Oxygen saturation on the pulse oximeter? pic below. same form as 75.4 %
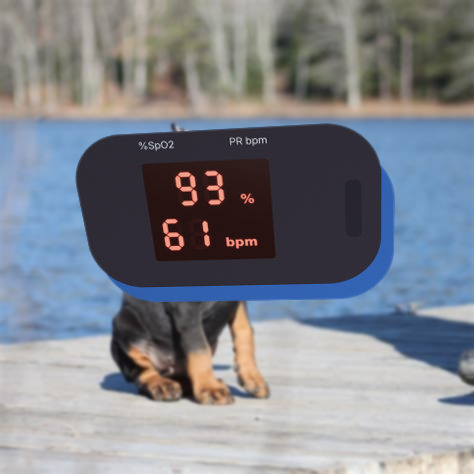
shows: 93 %
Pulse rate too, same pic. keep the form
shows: 61 bpm
